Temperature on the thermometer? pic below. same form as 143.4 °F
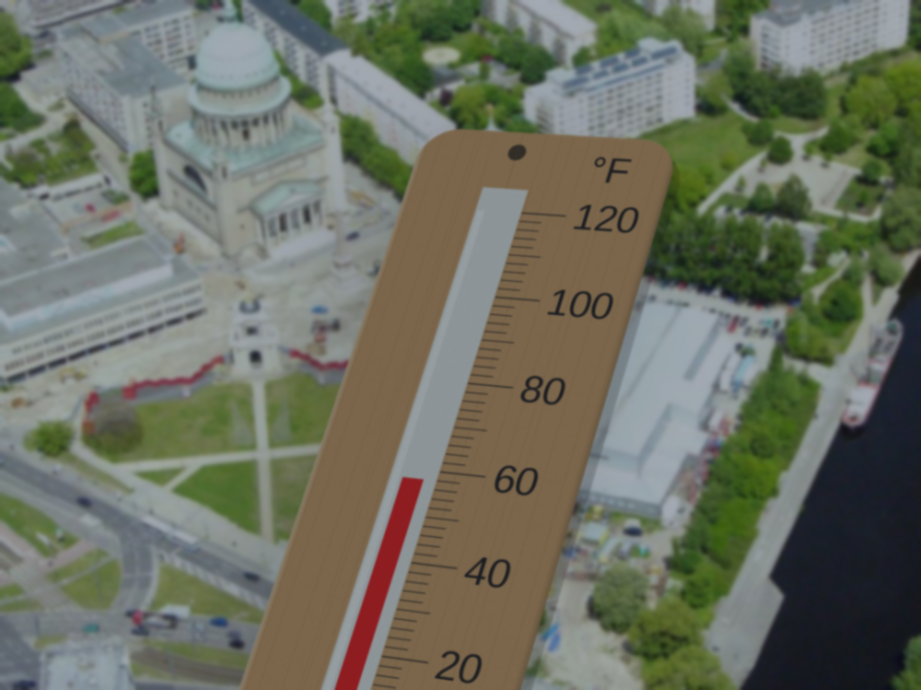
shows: 58 °F
